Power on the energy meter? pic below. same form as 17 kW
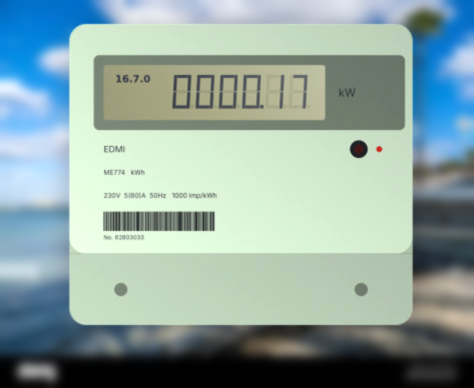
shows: 0.17 kW
